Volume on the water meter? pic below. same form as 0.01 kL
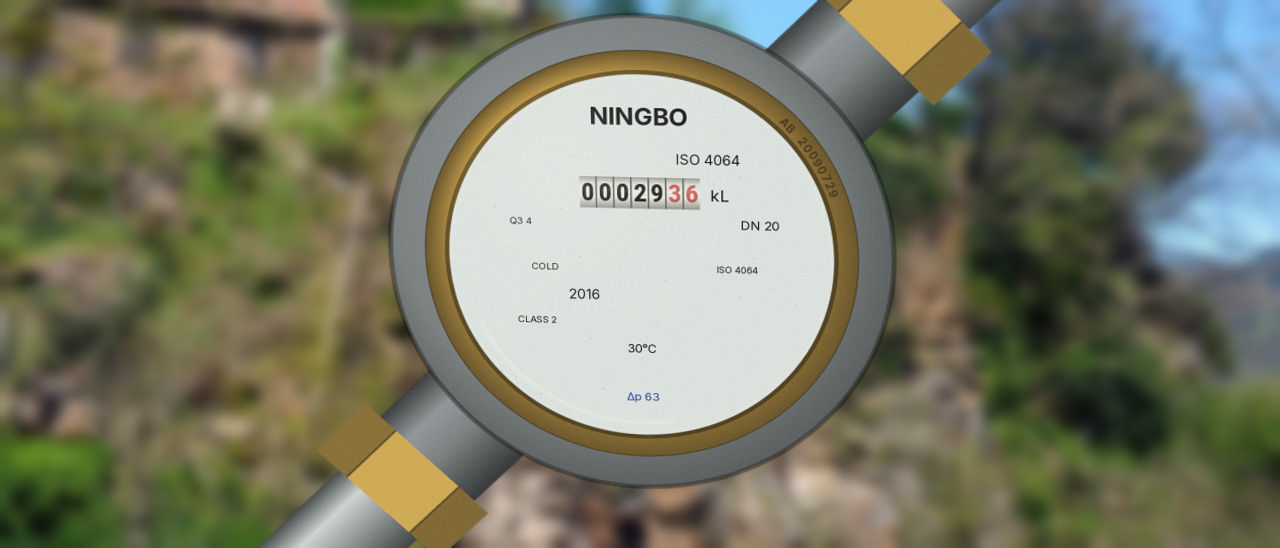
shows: 29.36 kL
